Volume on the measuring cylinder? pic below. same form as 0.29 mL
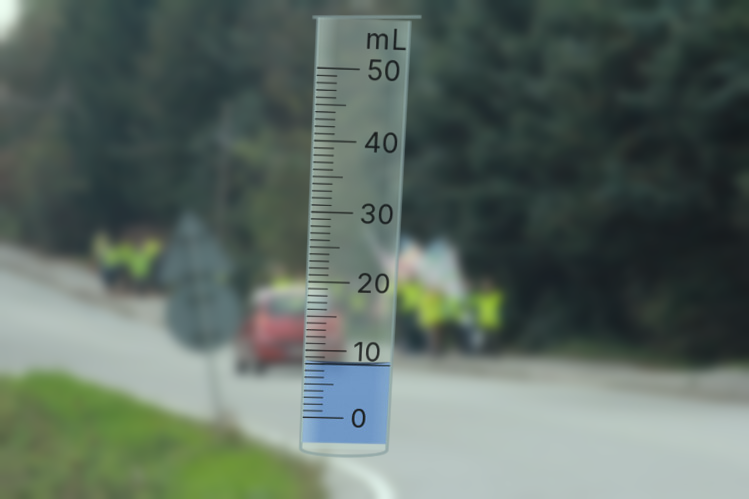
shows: 8 mL
